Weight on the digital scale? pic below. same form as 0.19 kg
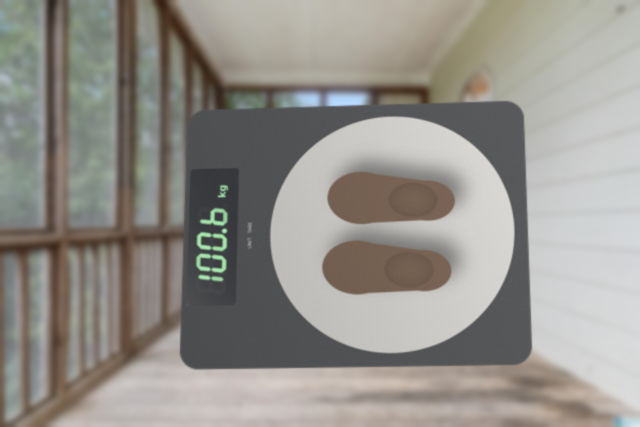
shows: 100.6 kg
